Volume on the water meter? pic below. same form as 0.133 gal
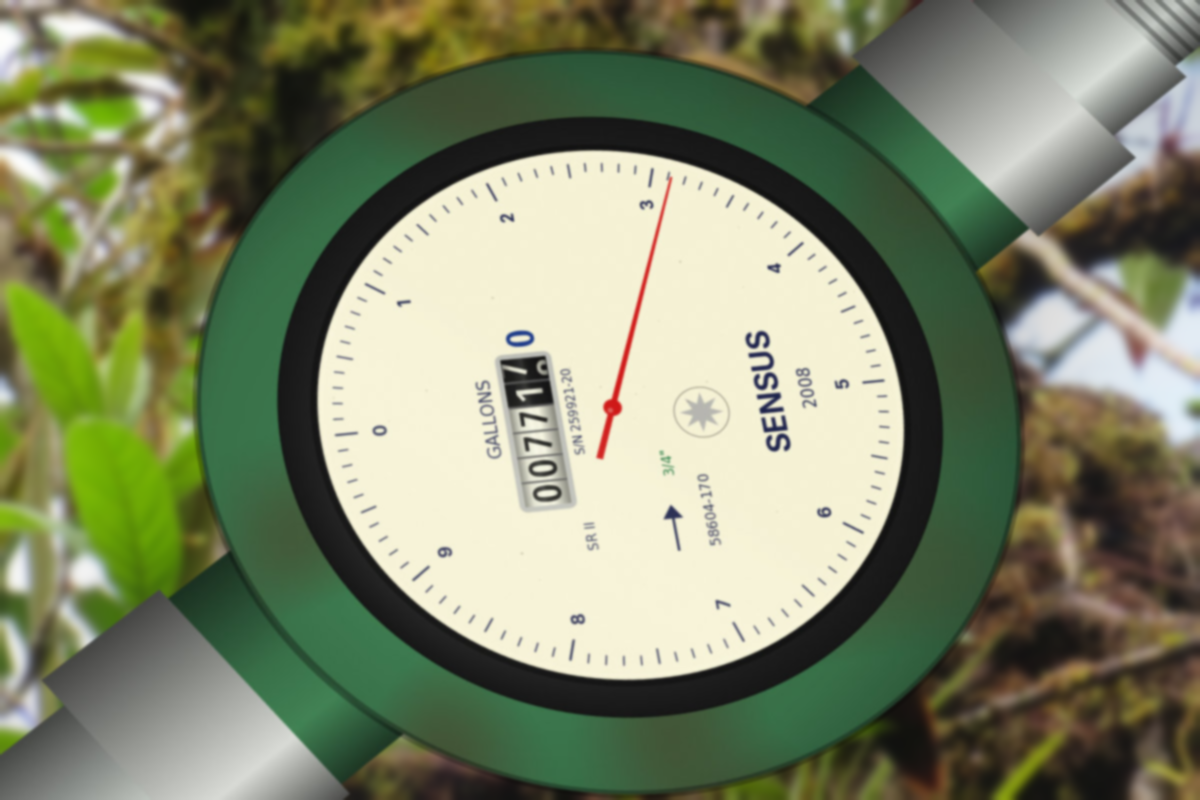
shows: 77173.1 gal
